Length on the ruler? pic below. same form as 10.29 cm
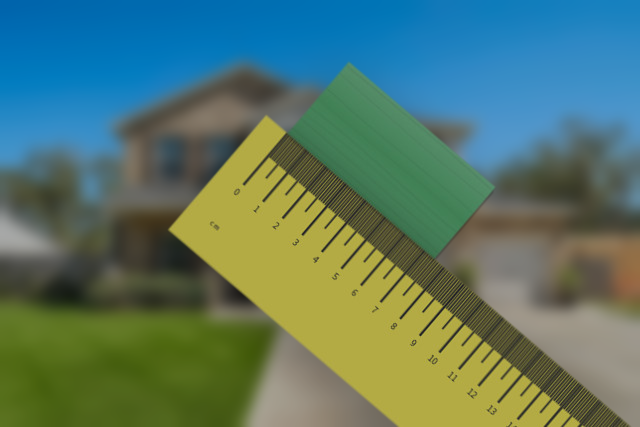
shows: 7.5 cm
